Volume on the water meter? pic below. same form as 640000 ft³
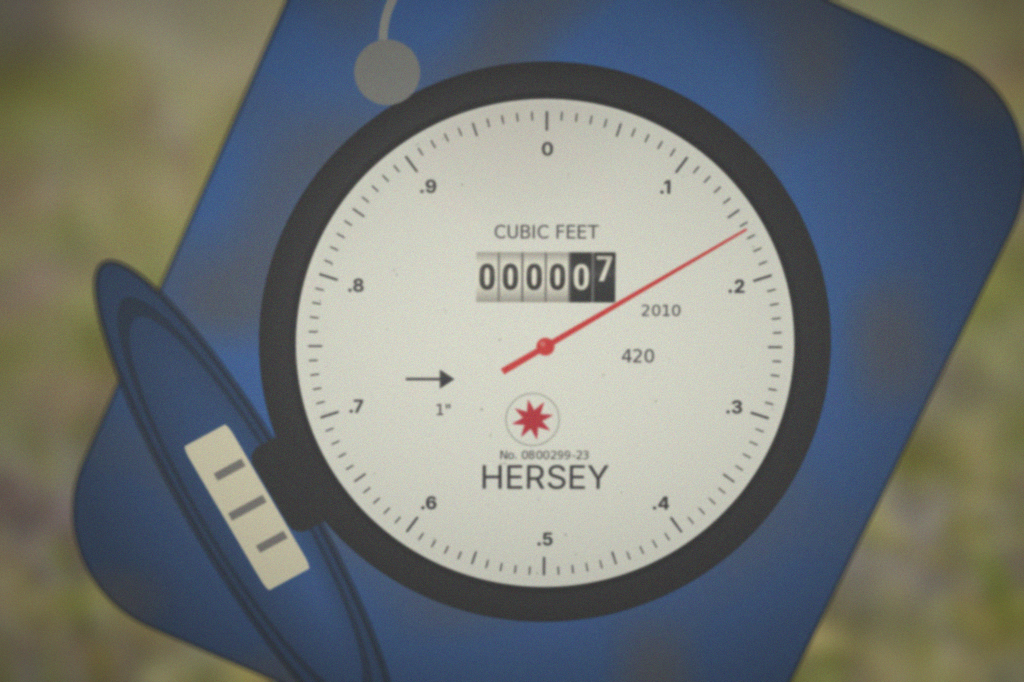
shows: 7.16 ft³
